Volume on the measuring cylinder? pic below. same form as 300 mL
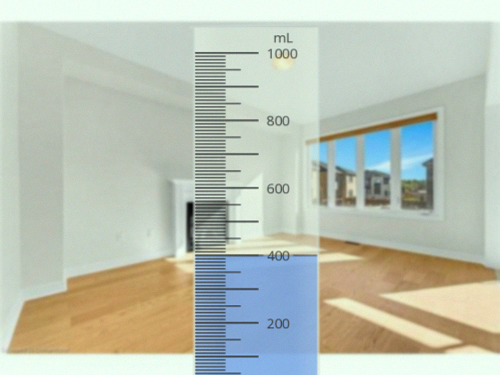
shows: 400 mL
